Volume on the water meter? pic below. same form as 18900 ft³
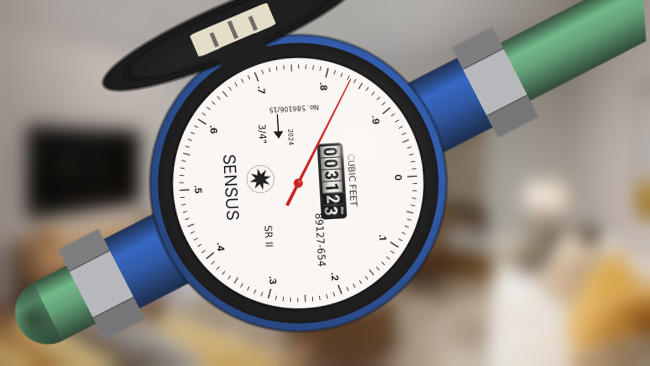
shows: 3122.83 ft³
